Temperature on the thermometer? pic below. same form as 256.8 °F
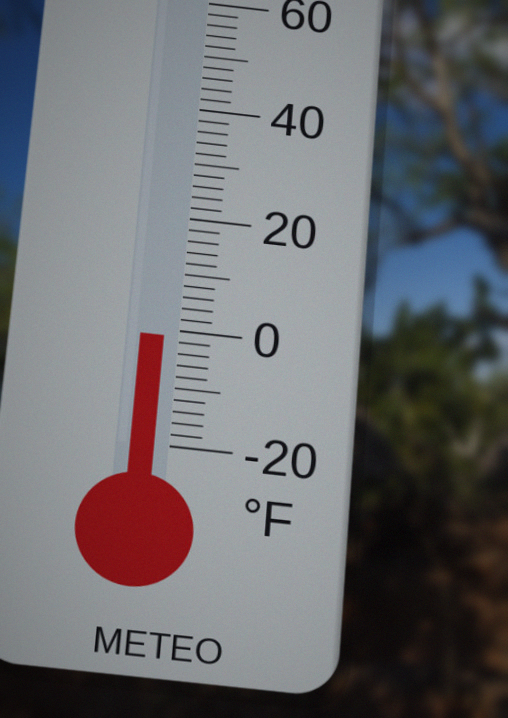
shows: -1 °F
